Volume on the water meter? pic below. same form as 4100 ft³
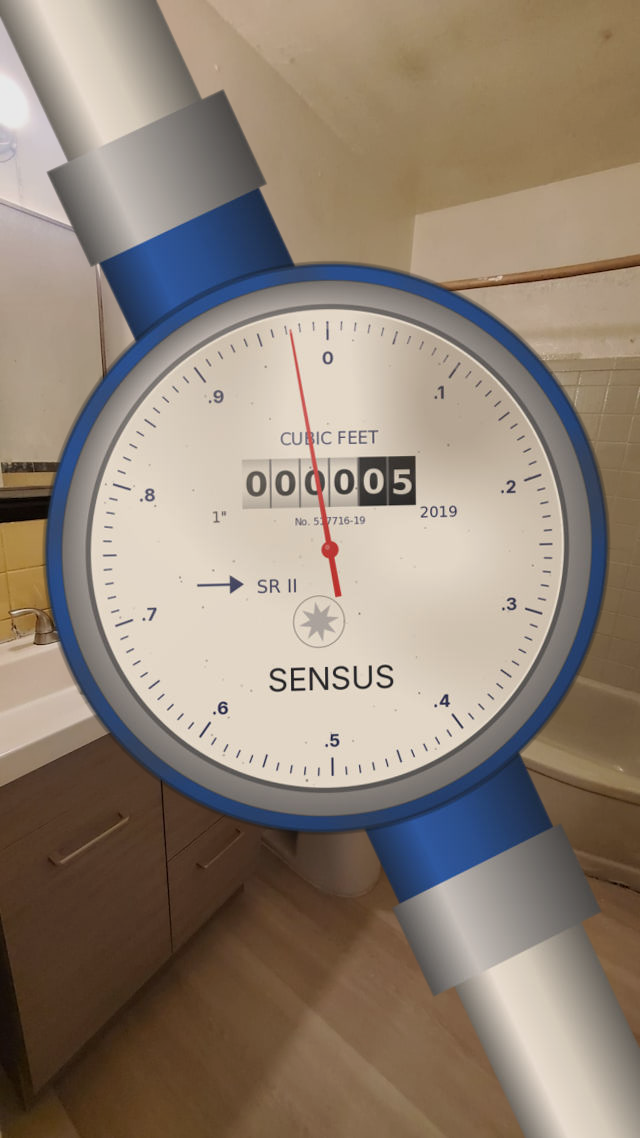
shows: 4.97 ft³
